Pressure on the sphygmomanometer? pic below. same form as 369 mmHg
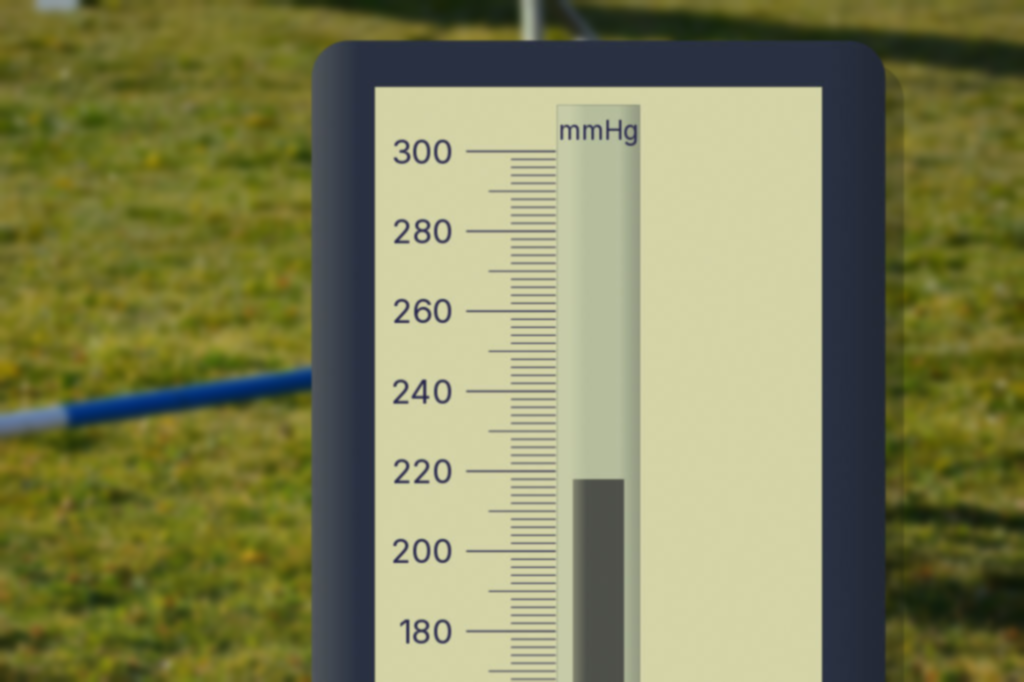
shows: 218 mmHg
